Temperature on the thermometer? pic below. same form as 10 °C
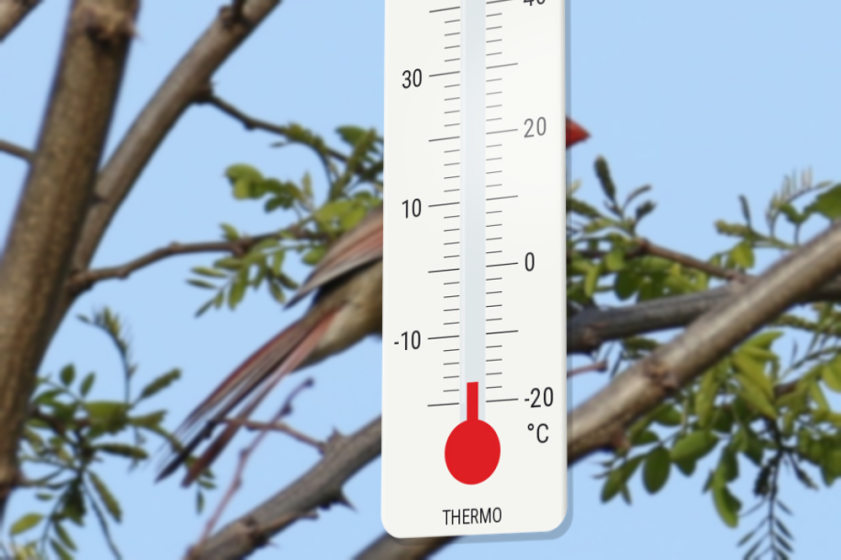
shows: -17 °C
